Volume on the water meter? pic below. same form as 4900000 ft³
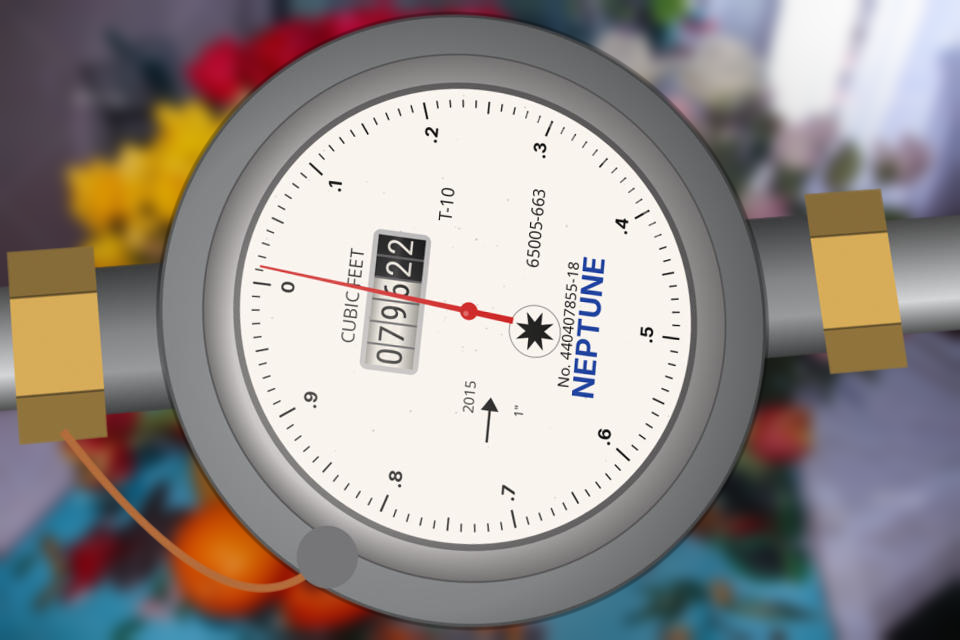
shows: 79622.01 ft³
